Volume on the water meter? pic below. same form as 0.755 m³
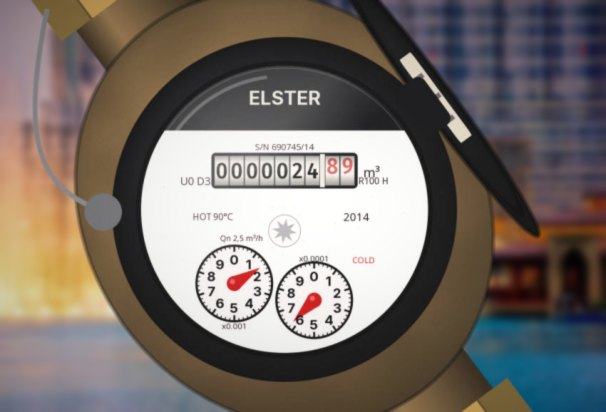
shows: 24.8916 m³
